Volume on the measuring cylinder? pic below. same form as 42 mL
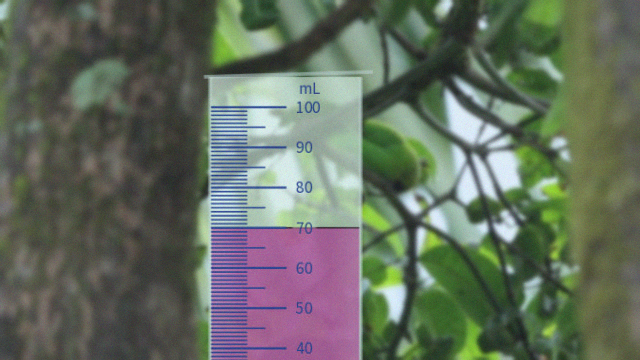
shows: 70 mL
